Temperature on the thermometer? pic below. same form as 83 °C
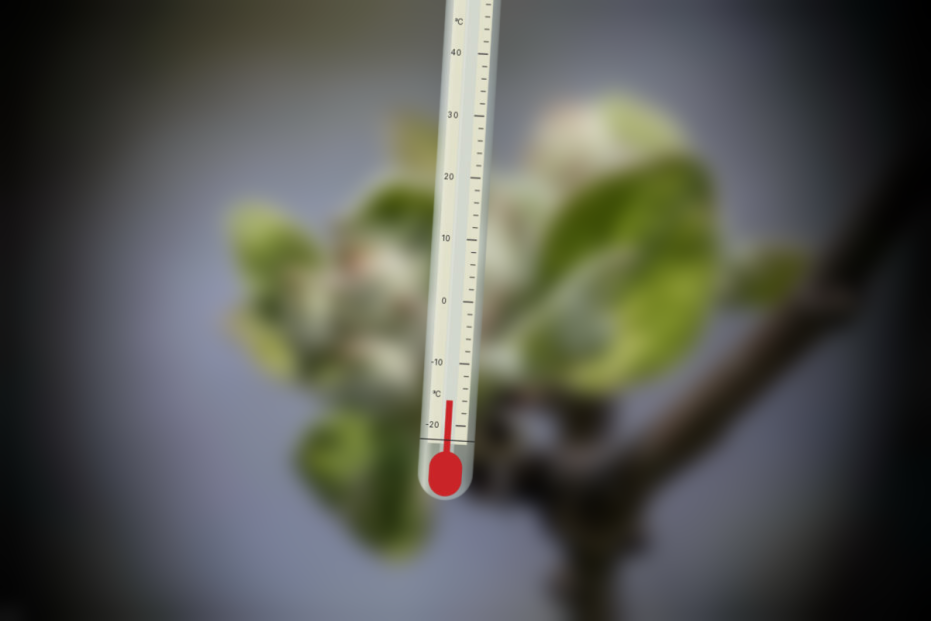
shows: -16 °C
